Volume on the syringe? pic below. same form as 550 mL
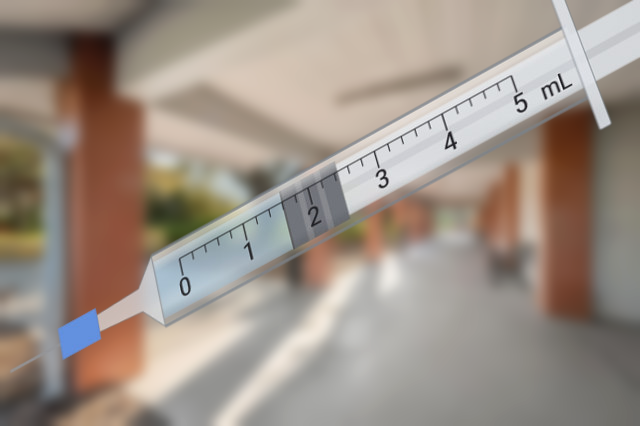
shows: 1.6 mL
